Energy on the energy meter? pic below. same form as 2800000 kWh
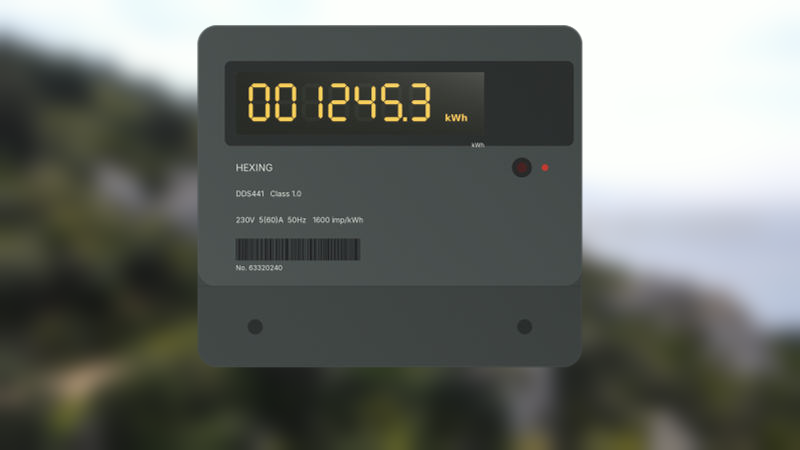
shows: 1245.3 kWh
